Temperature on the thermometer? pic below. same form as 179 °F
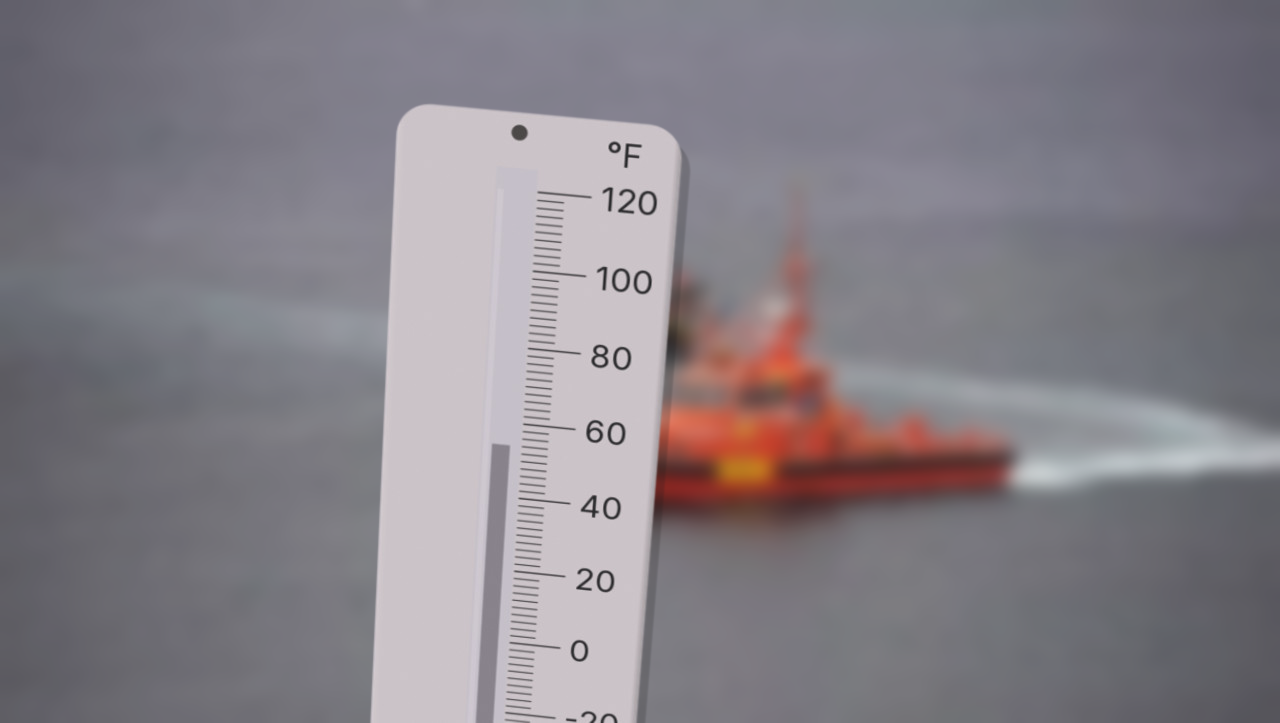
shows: 54 °F
